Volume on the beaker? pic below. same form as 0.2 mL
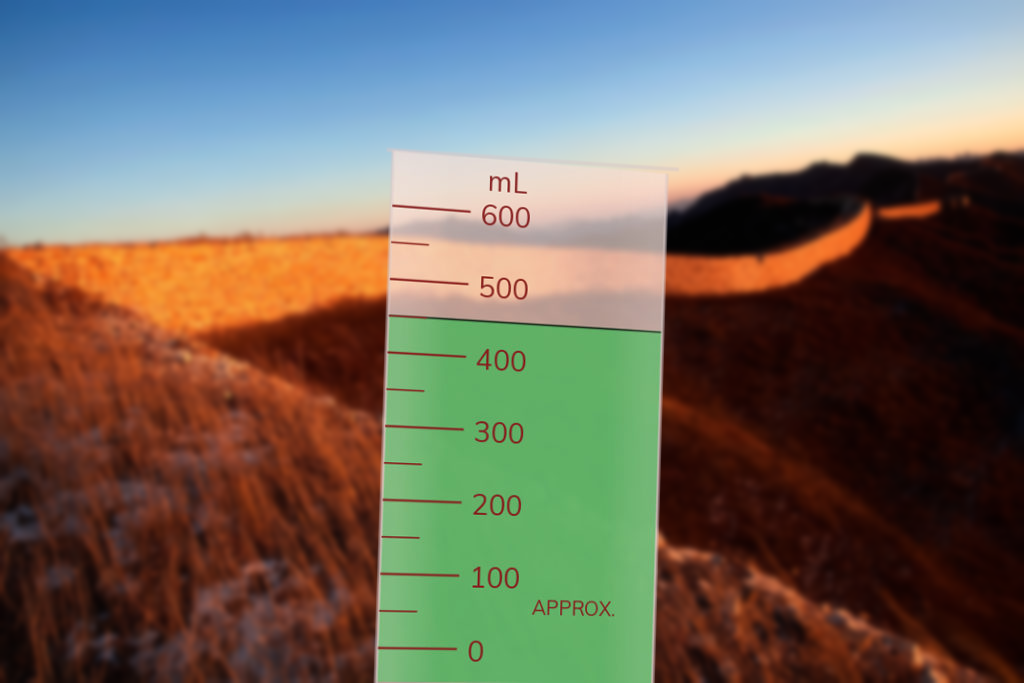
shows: 450 mL
